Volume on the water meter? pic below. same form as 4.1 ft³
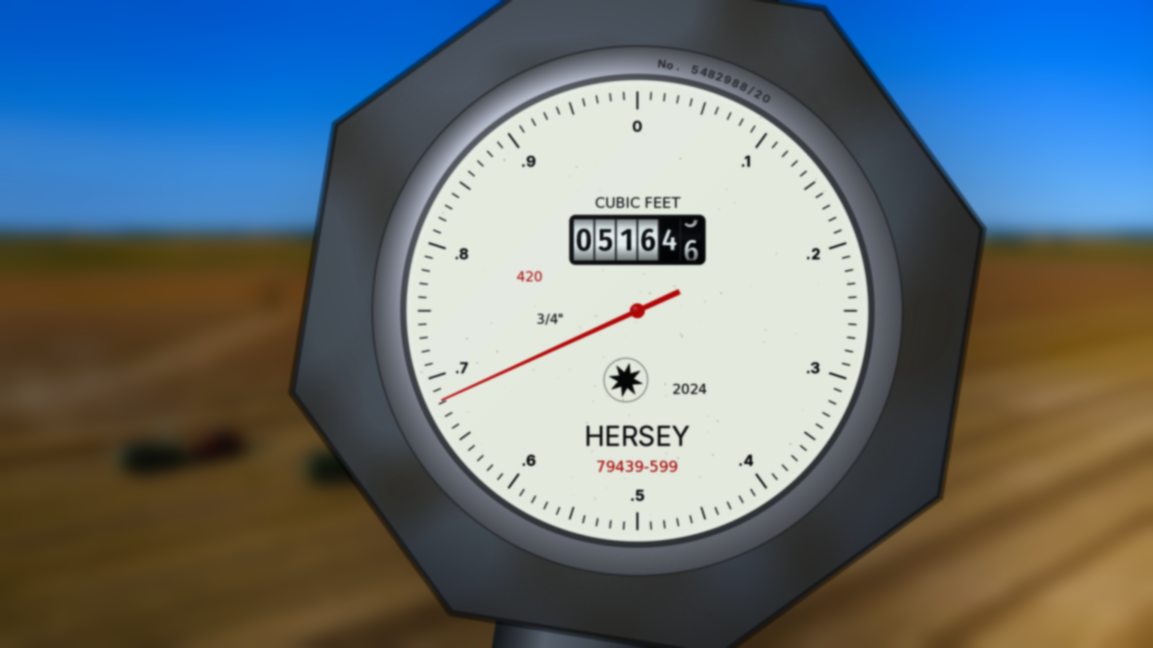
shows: 51645.68 ft³
